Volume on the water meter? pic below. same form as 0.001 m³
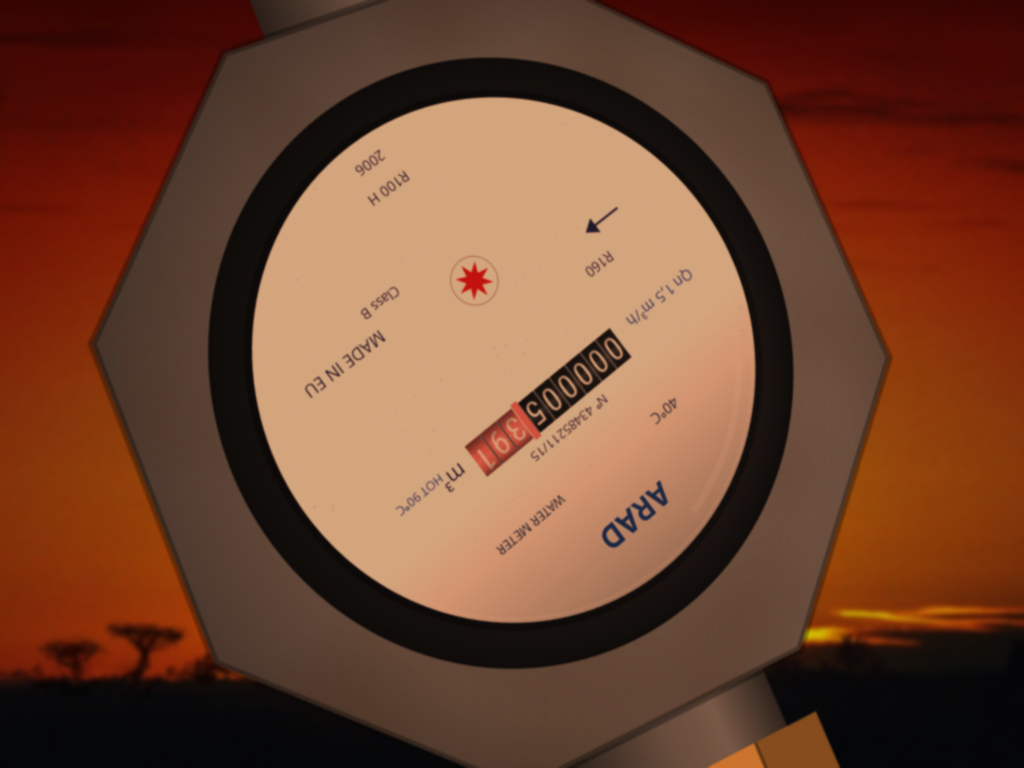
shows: 5.391 m³
